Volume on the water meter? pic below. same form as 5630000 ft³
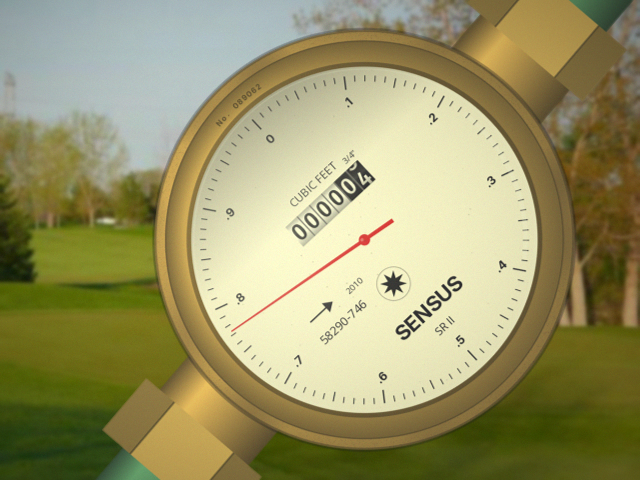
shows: 3.77 ft³
